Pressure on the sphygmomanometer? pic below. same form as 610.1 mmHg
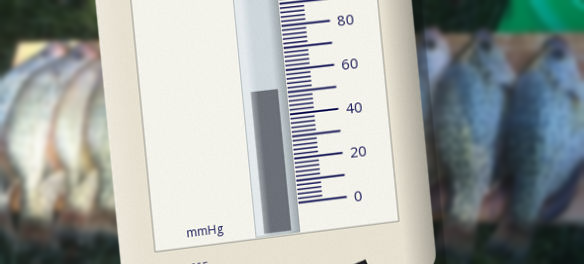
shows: 52 mmHg
